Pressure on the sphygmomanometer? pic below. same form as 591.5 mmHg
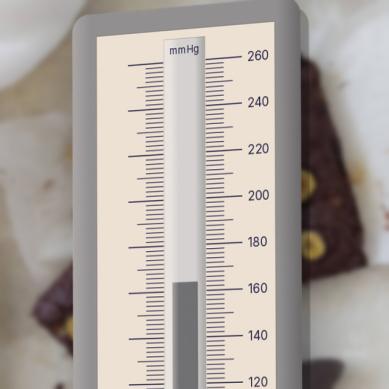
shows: 164 mmHg
